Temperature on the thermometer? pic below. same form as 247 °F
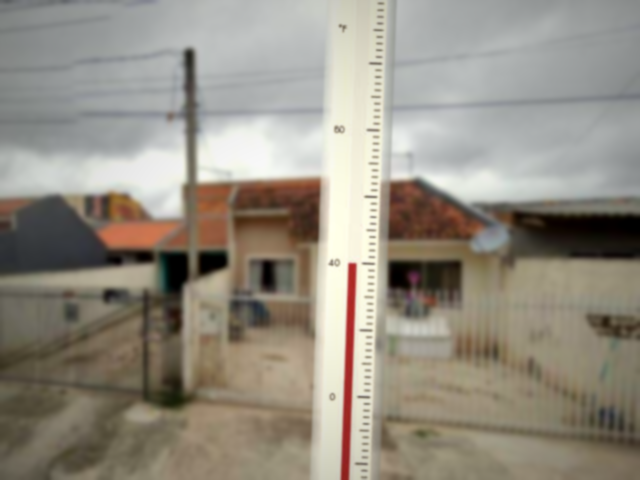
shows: 40 °F
